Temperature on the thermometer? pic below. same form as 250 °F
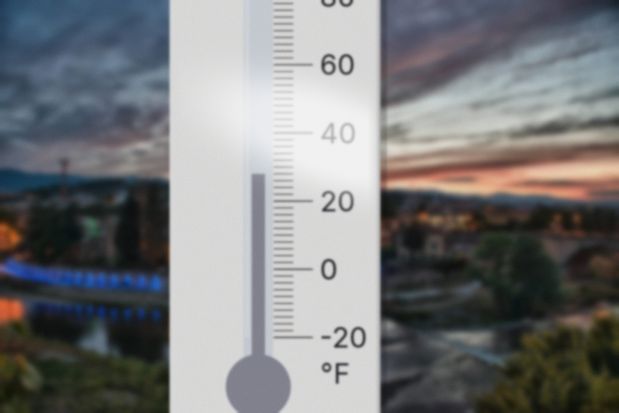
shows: 28 °F
